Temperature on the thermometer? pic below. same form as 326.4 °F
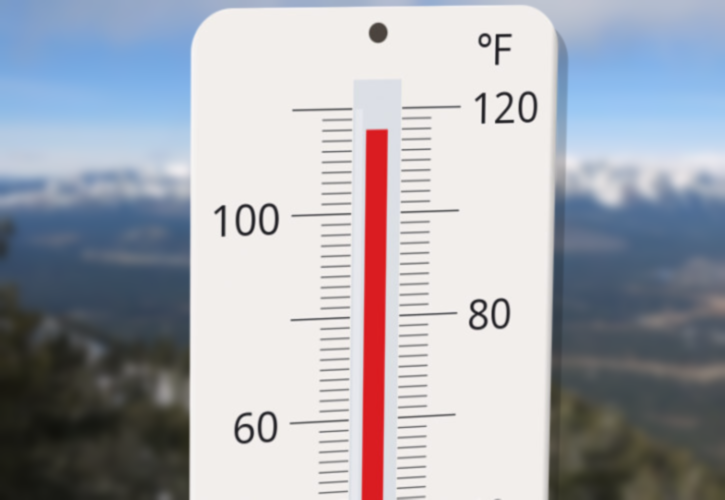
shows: 116 °F
